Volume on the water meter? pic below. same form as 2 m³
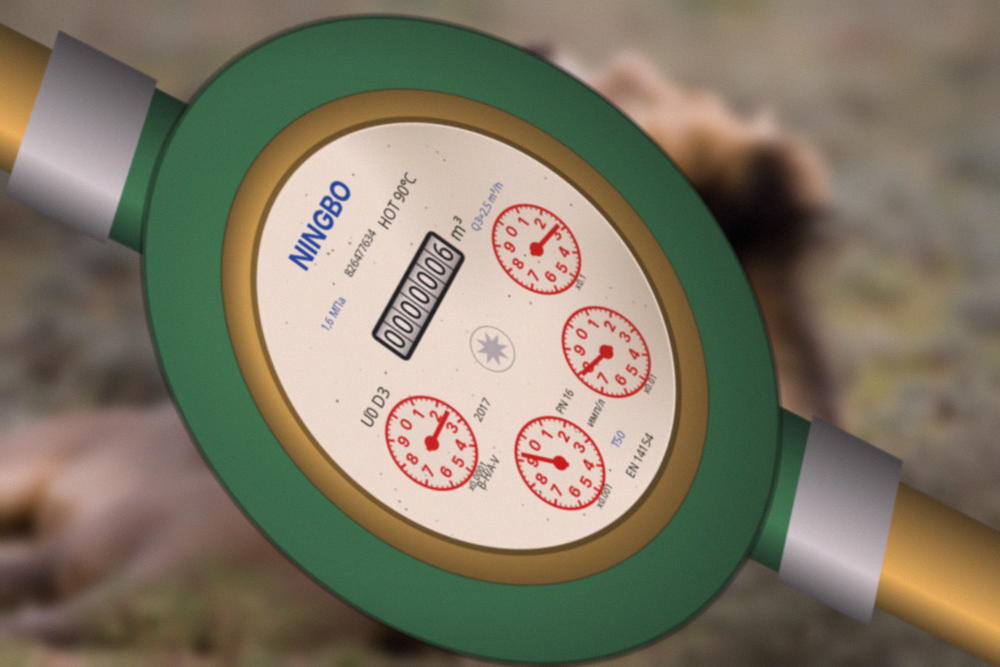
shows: 6.2792 m³
